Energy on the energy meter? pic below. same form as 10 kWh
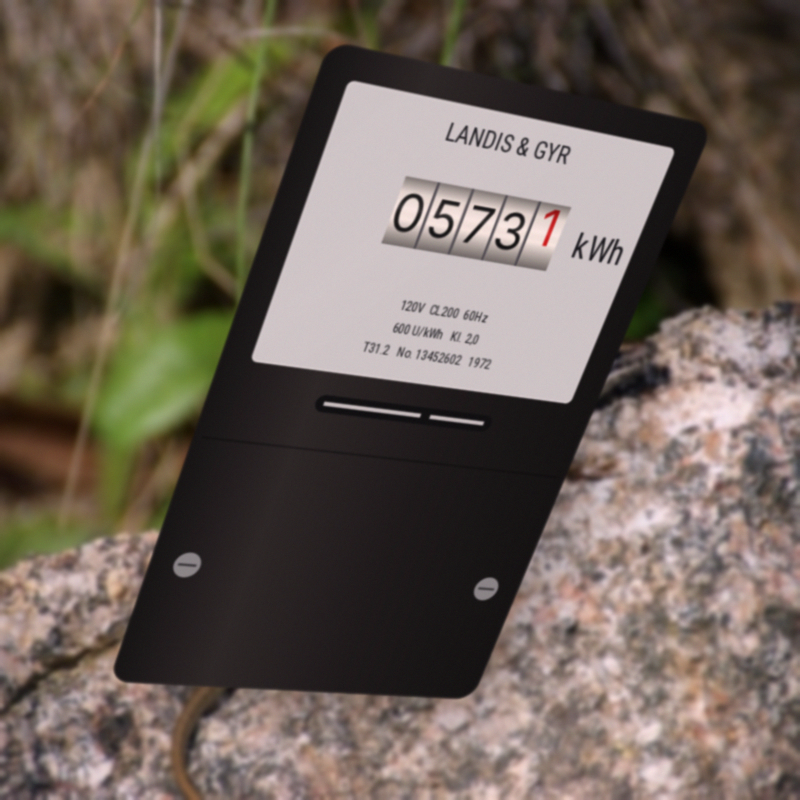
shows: 573.1 kWh
